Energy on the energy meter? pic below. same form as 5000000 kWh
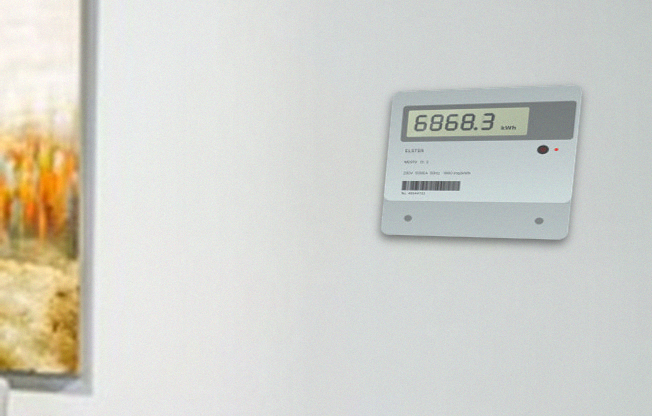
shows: 6868.3 kWh
